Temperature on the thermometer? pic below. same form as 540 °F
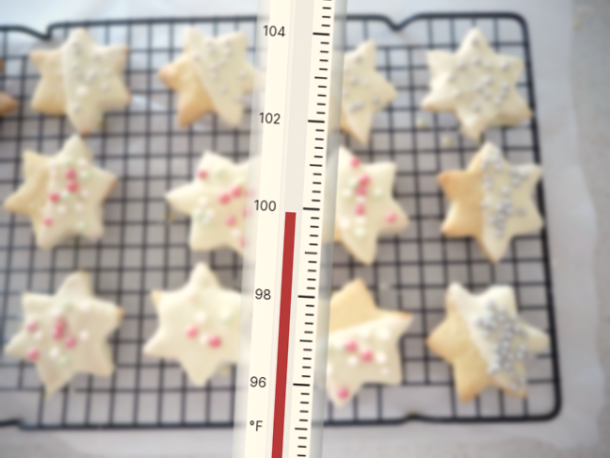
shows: 99.9 °F
